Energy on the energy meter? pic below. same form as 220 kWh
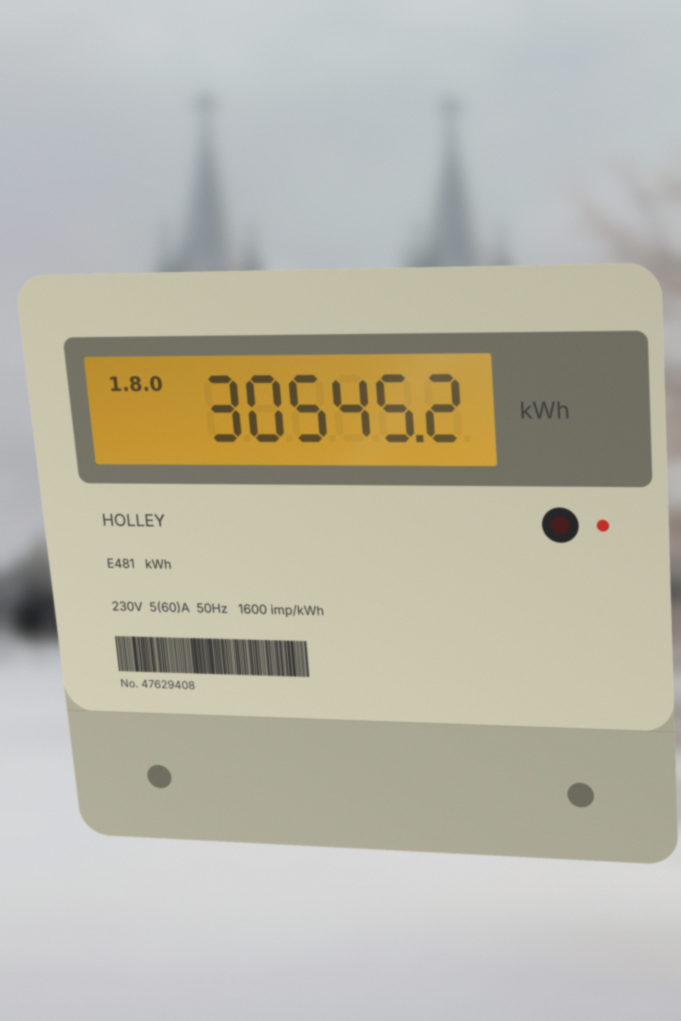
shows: 30545.2 kWh
